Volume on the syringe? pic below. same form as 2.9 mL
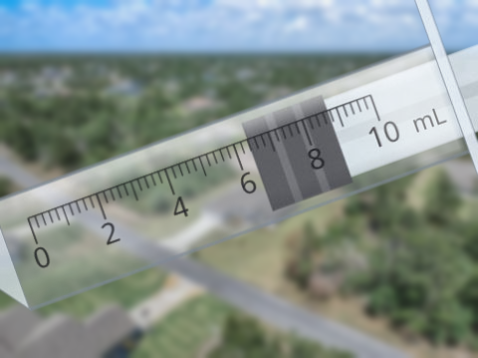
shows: 6.4 mL
